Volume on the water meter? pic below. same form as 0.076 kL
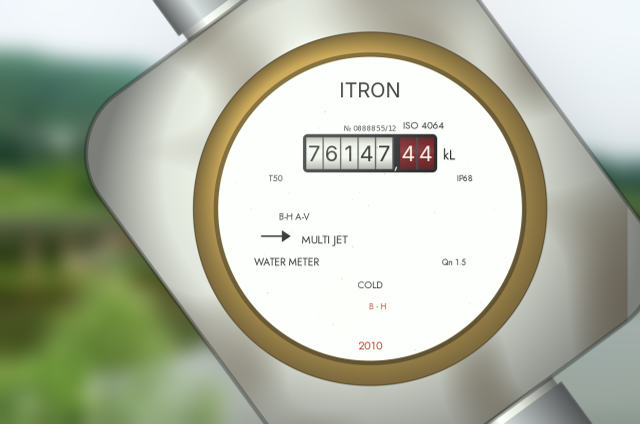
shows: 76147.44 kL
